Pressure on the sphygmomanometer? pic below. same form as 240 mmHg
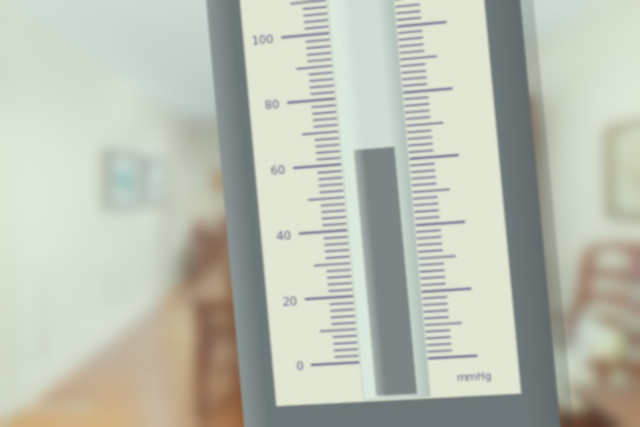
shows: 64 mmHg
